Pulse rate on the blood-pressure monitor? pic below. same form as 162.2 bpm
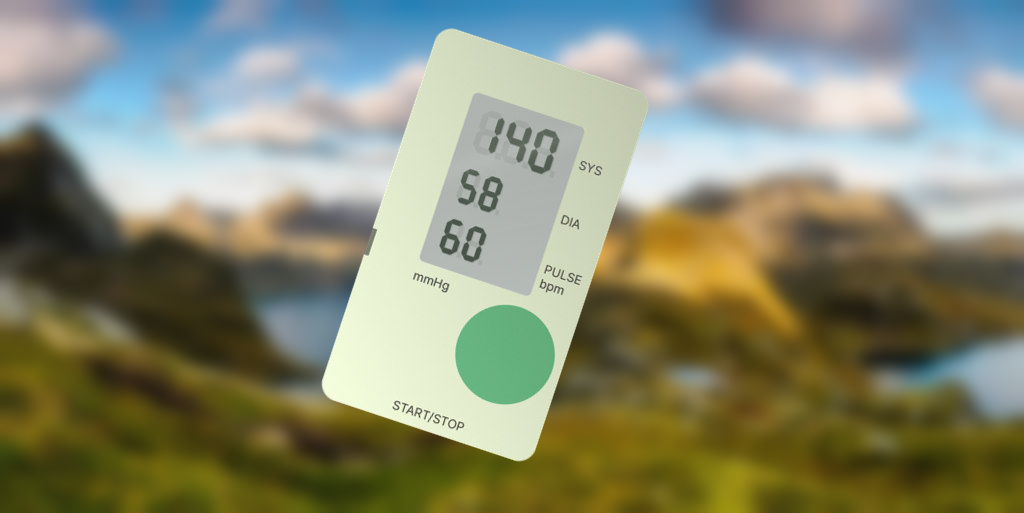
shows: 60 bpm
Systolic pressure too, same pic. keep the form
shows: 140 mmHg
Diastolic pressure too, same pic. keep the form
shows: 58 mmHg
